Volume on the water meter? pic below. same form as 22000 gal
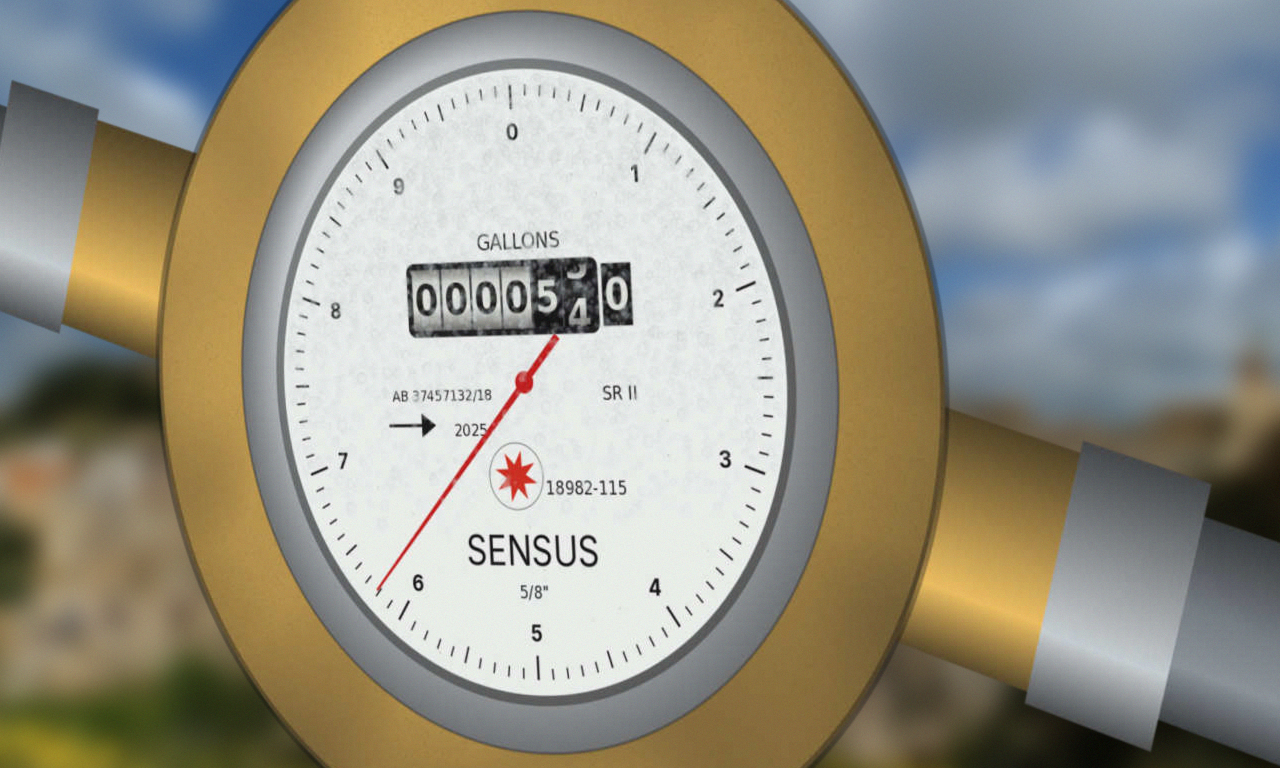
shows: 536.2 gal
